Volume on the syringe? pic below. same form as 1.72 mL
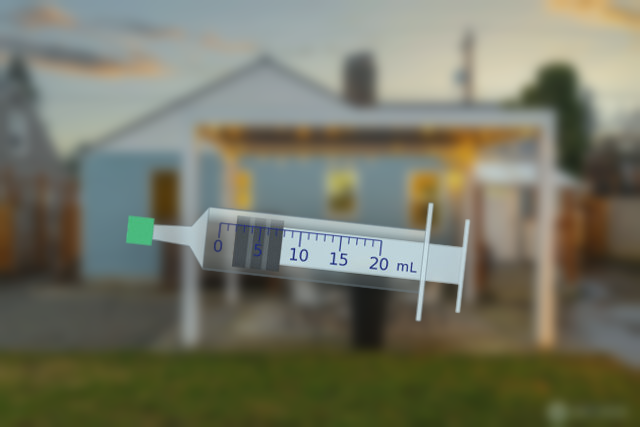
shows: 2 mL
